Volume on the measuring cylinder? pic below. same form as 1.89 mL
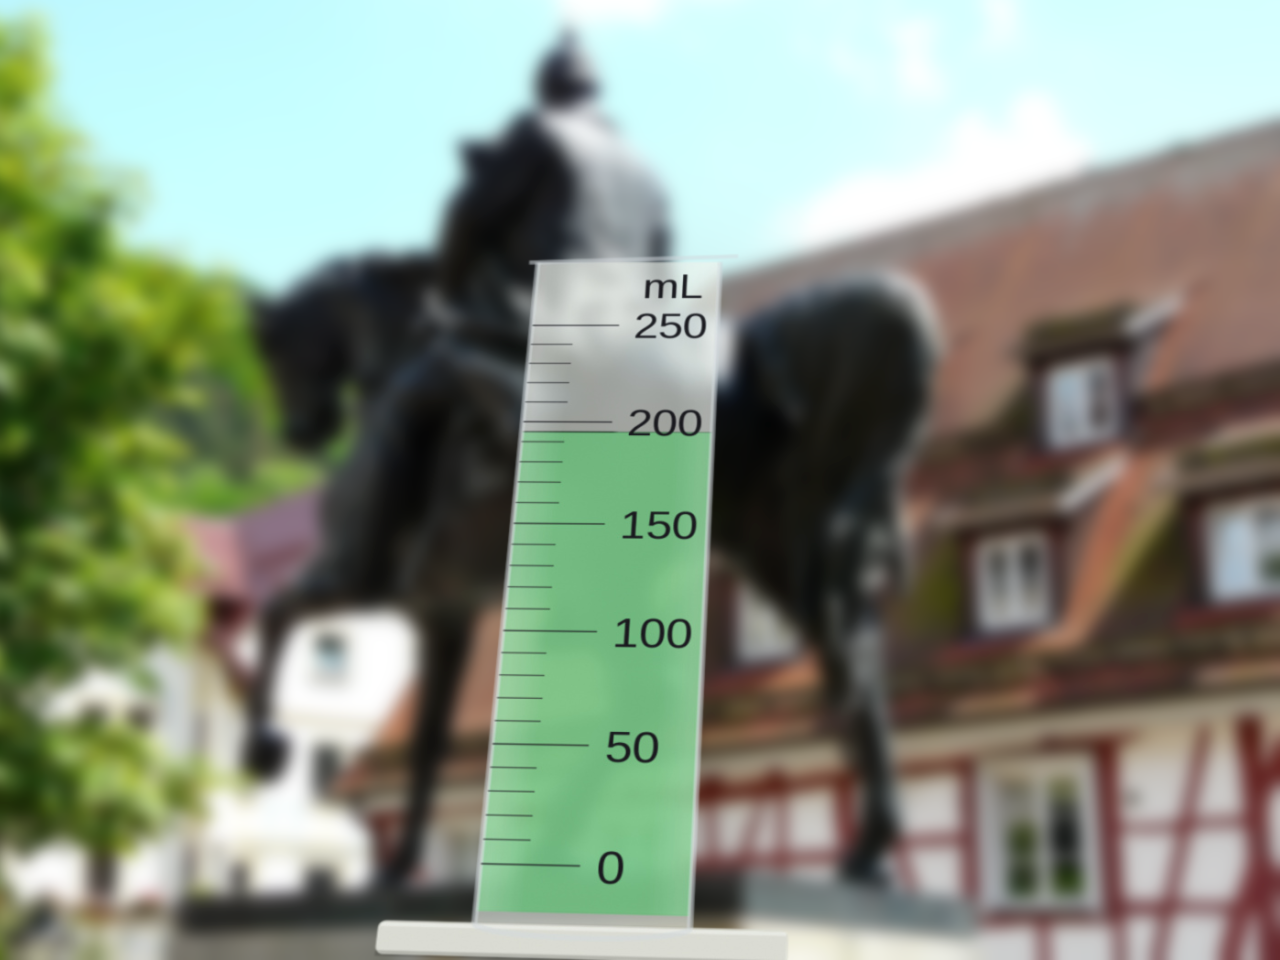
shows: 195 mL
